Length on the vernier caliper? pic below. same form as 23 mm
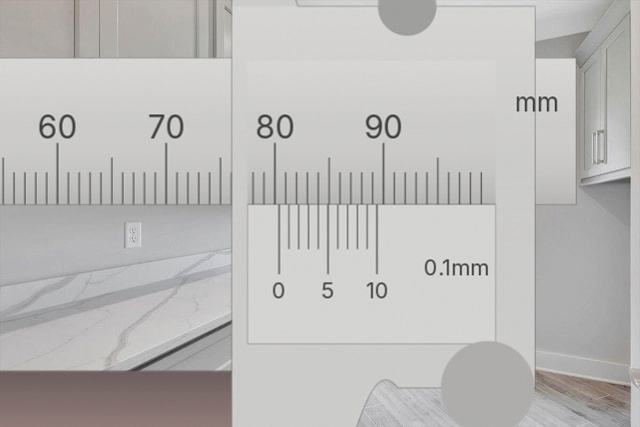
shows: 80.4 mm
